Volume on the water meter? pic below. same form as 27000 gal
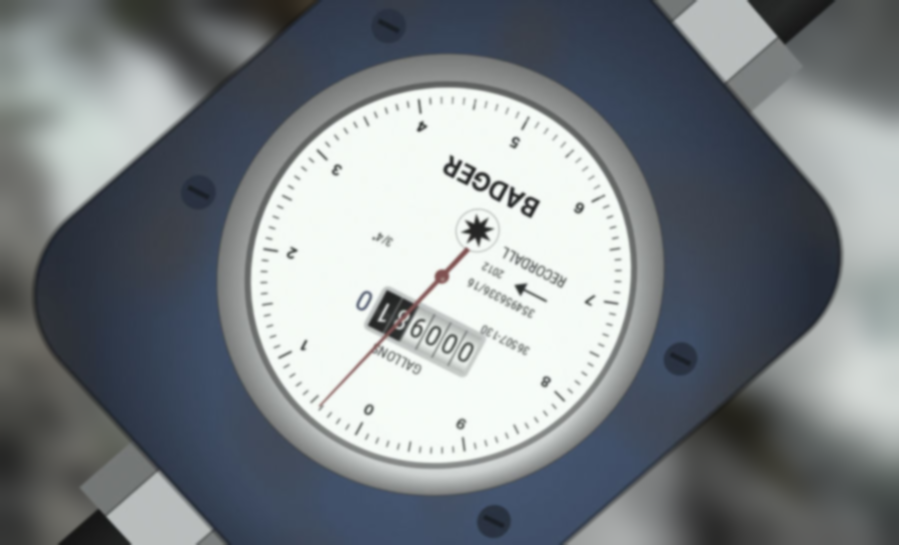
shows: 9810.4 gal
